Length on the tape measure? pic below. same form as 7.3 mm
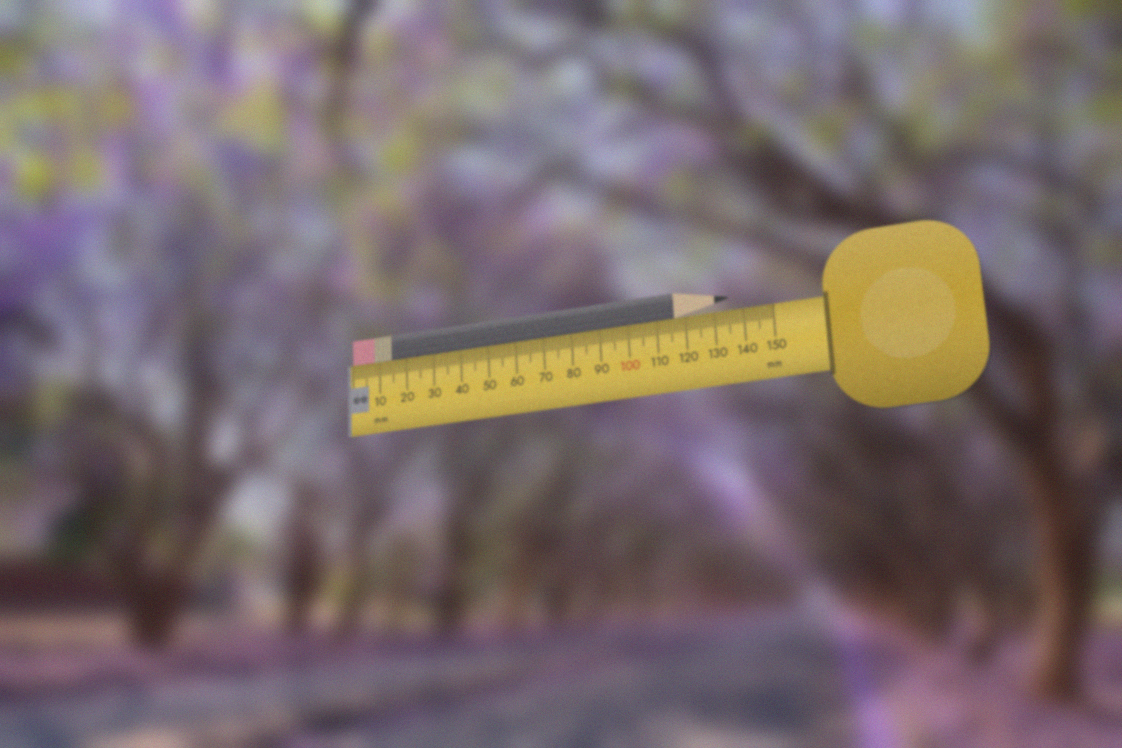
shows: 135 mm
